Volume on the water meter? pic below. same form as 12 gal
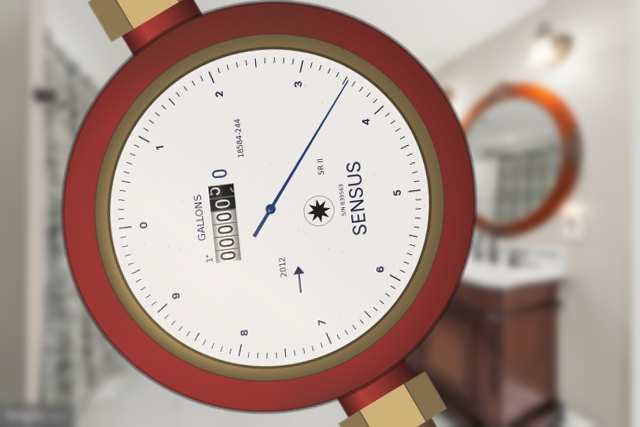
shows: 53.5 gal
